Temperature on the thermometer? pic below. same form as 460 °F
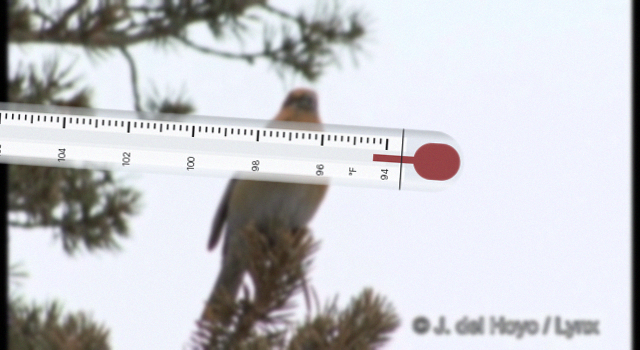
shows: 94.4 °F
